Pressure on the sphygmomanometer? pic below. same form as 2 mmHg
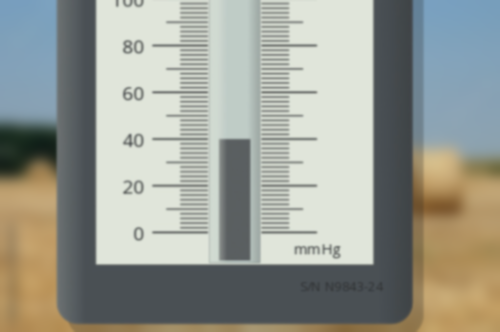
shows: 40 mmHg
